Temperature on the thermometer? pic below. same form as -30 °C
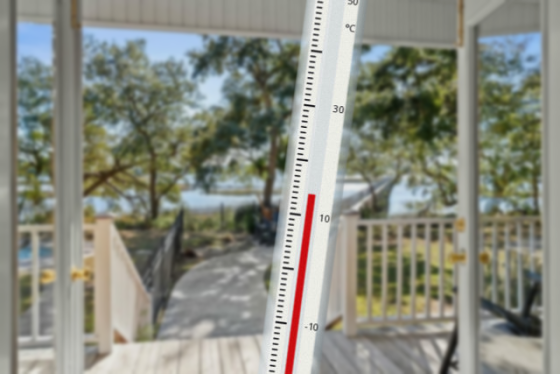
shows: 14 °C
